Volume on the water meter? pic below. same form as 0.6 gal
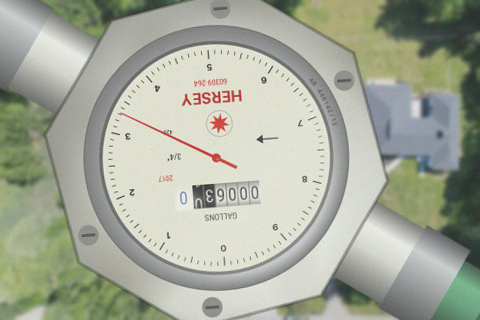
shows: 6303.3 gal
